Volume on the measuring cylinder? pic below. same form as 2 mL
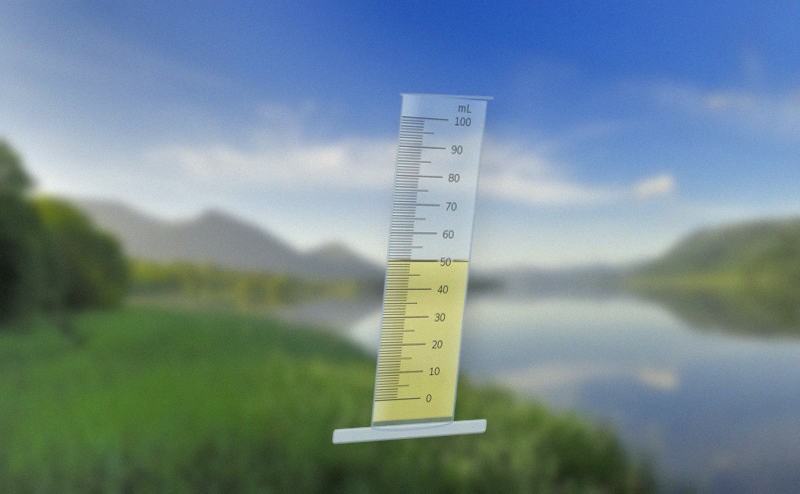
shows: 50 mL
